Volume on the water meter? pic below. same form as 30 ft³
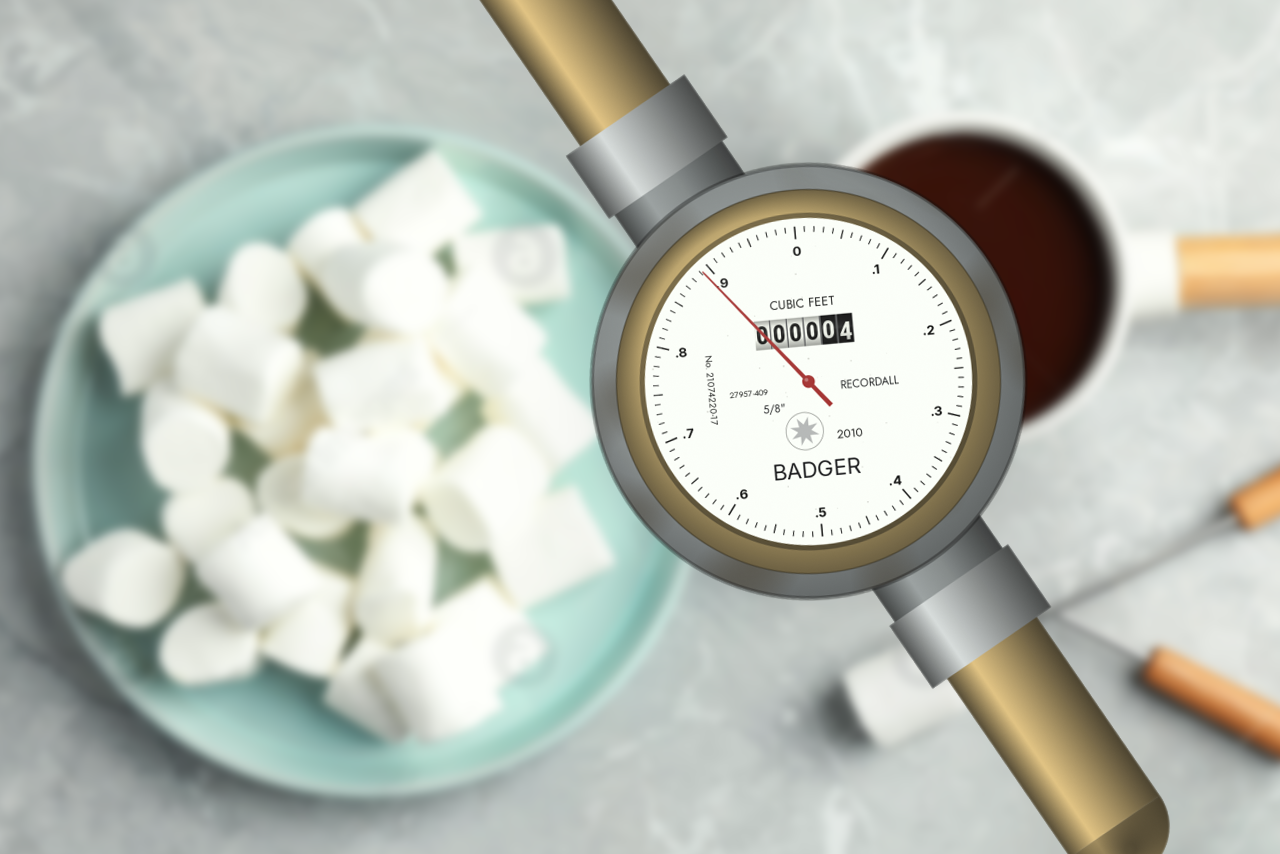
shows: 3.89 ft³
